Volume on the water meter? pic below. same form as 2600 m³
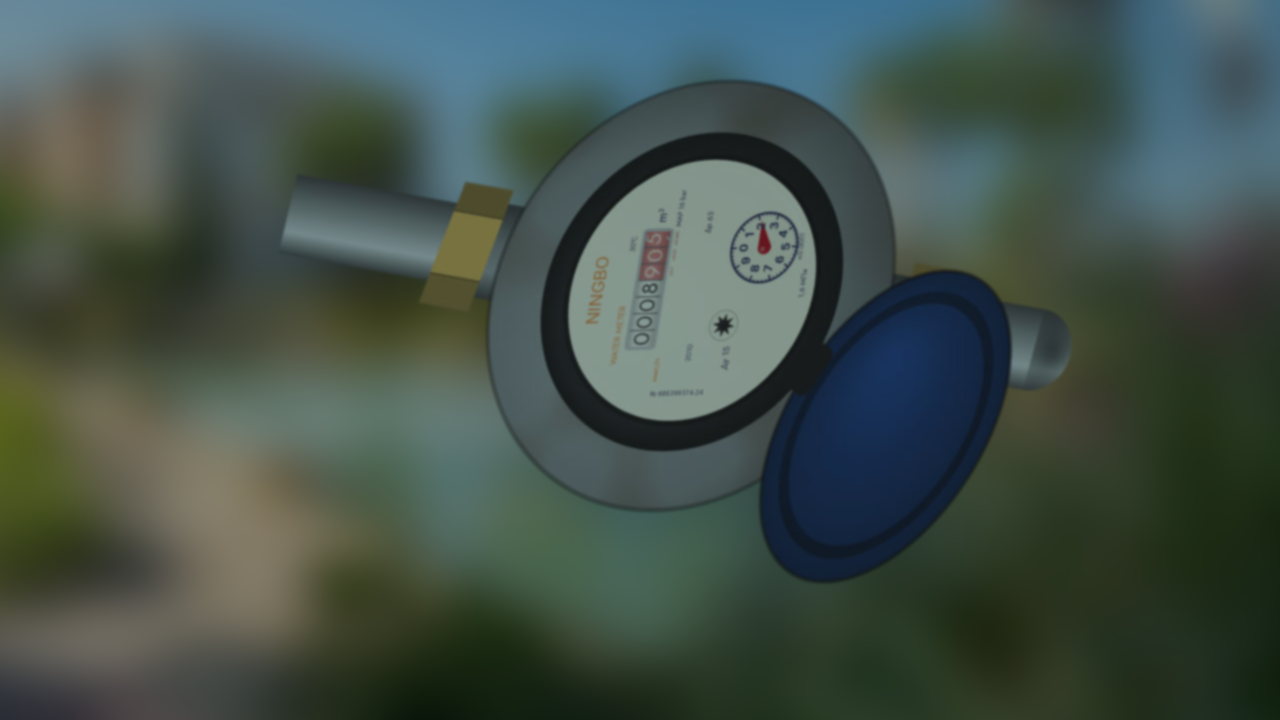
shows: 8.9052 m³
